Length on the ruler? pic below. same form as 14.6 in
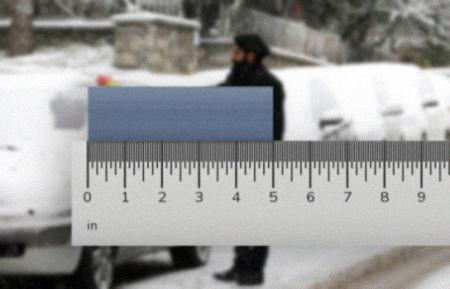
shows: 5 in
